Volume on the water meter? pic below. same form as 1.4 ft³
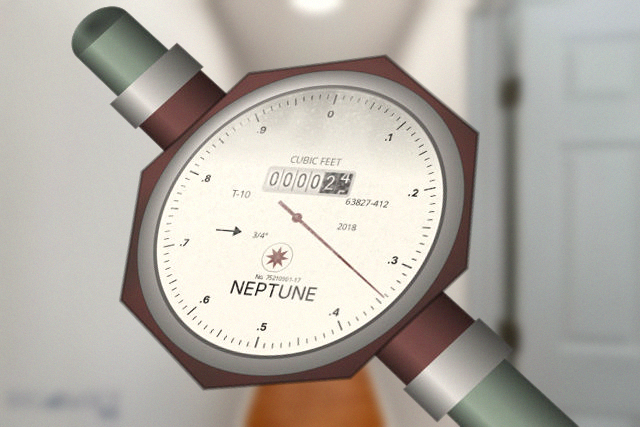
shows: 24.34 ft³
